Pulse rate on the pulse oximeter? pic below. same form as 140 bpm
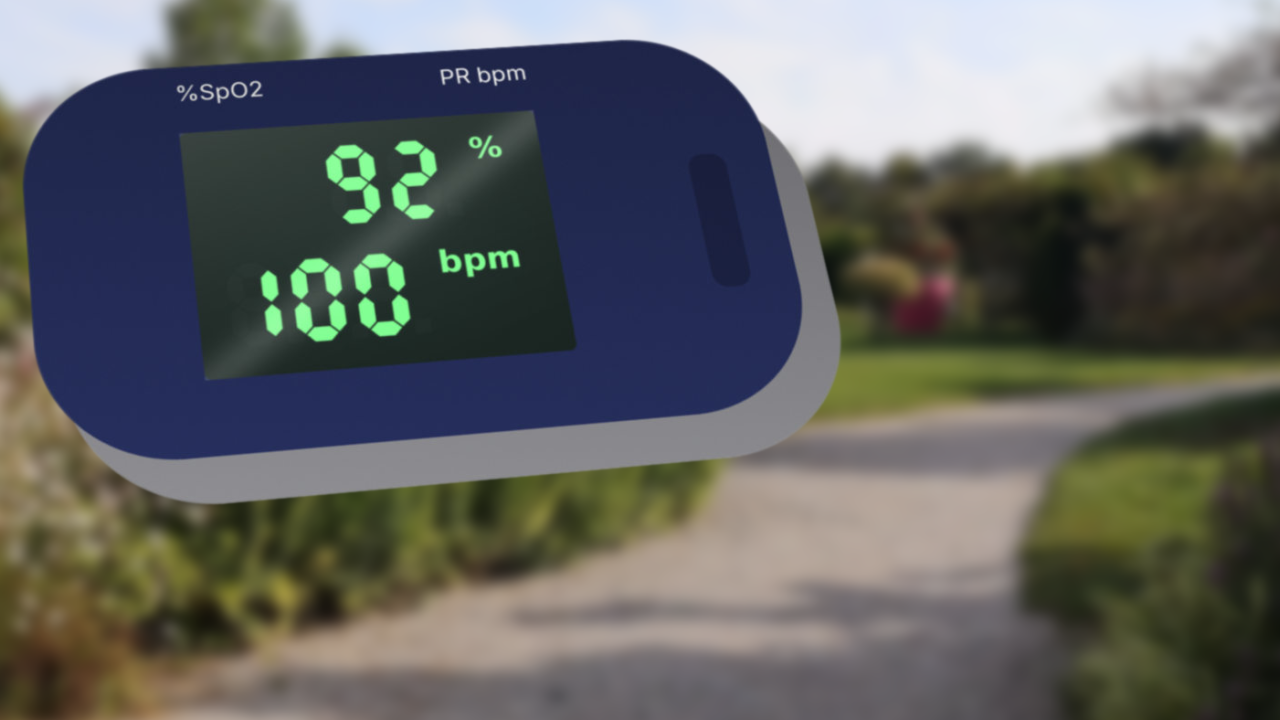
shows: 100 bpm
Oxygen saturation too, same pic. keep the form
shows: 92 %
